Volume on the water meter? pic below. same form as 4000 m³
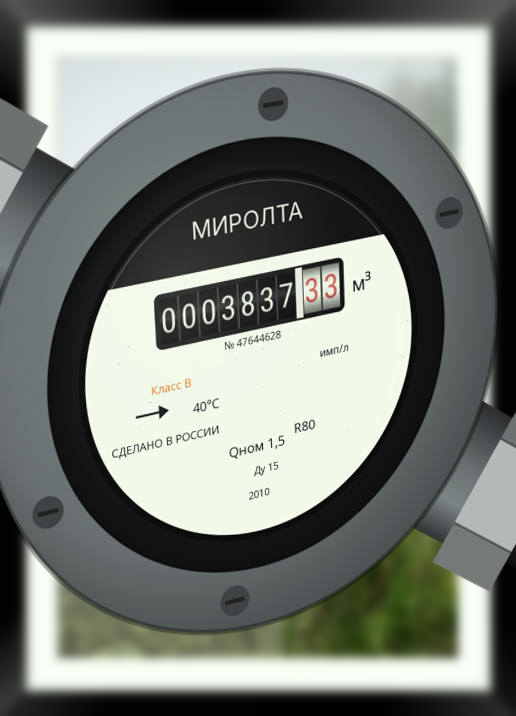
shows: 3837.33 m³
